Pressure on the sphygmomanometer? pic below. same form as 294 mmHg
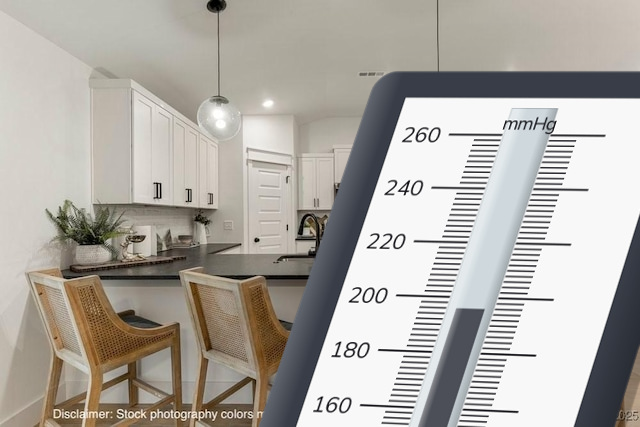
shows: 196 mmHg
